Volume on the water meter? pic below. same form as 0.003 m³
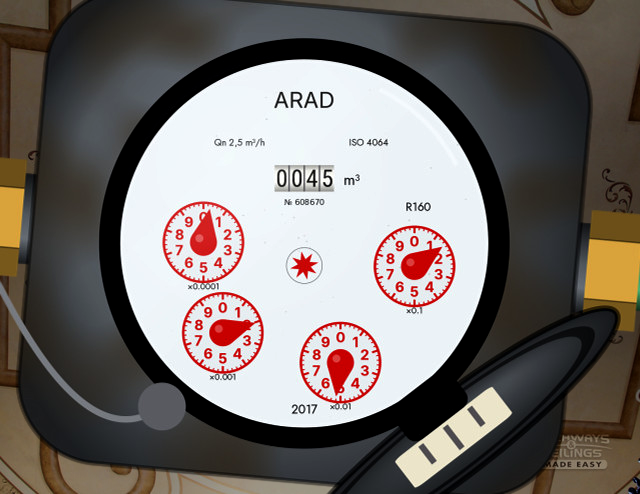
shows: 45.1520 m³
